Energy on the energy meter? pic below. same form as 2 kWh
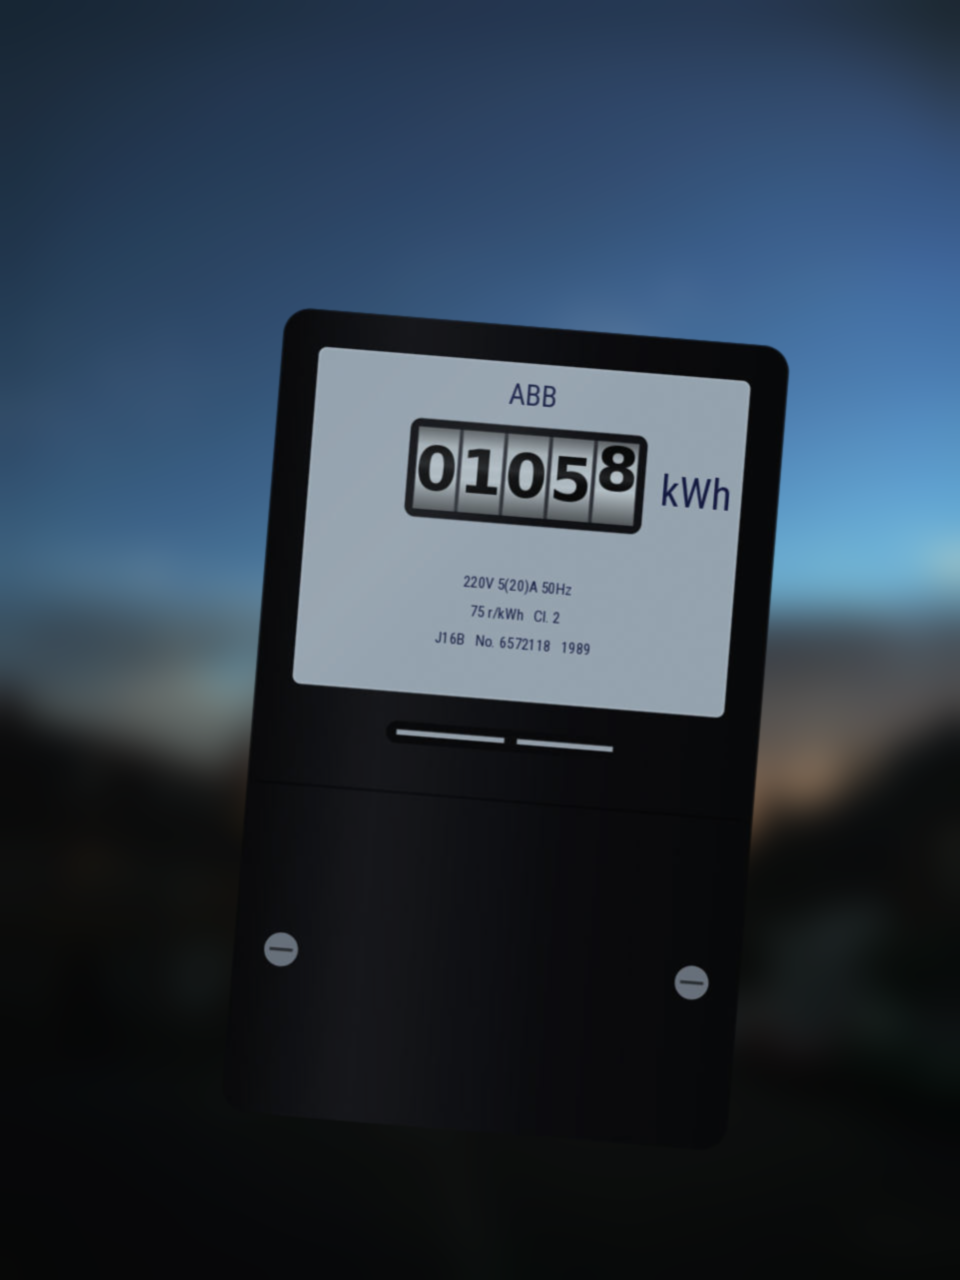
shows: 1058 kWh
